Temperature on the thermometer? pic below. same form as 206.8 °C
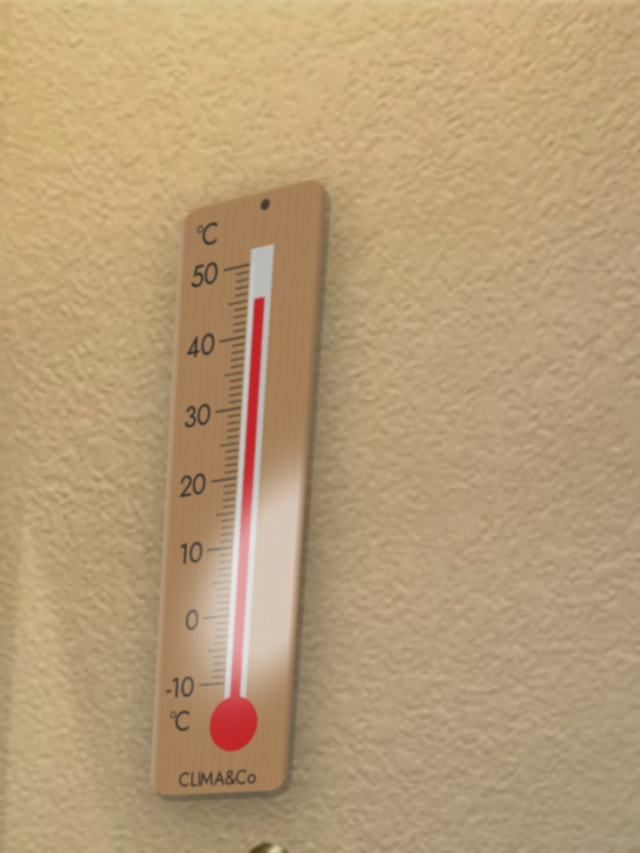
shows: 45 °C
